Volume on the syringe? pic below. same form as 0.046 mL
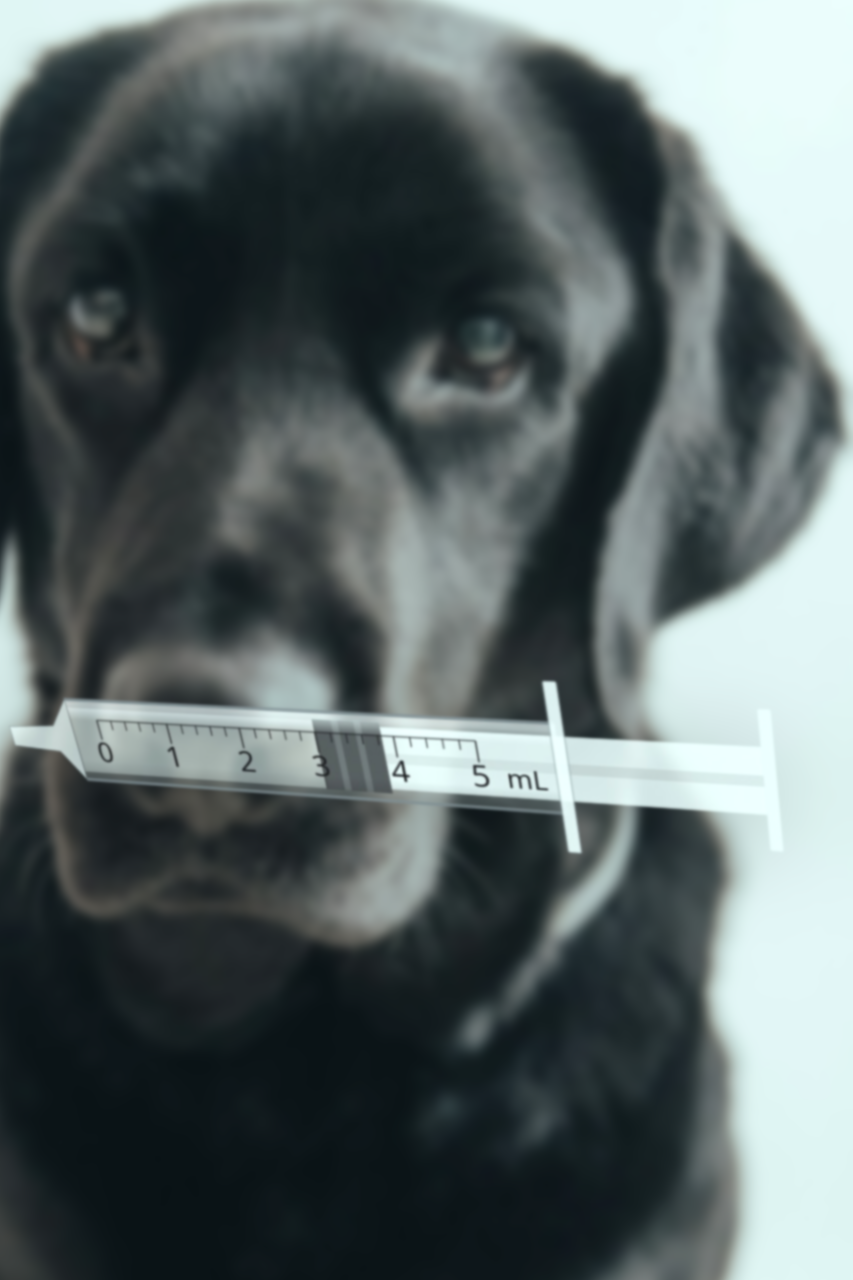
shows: 3 mL
